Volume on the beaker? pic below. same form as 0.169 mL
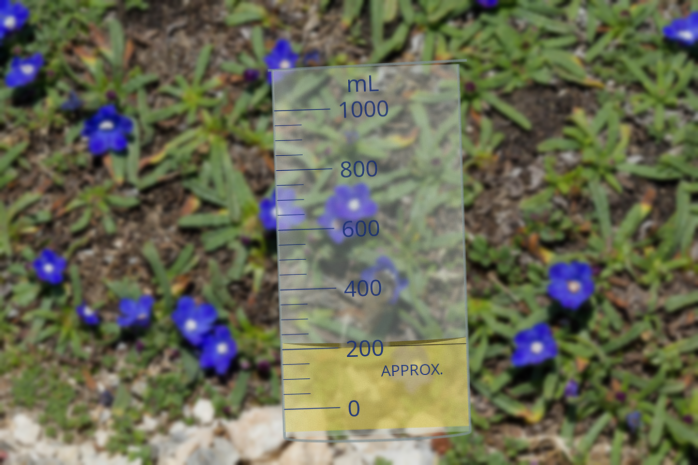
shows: 200 mL
